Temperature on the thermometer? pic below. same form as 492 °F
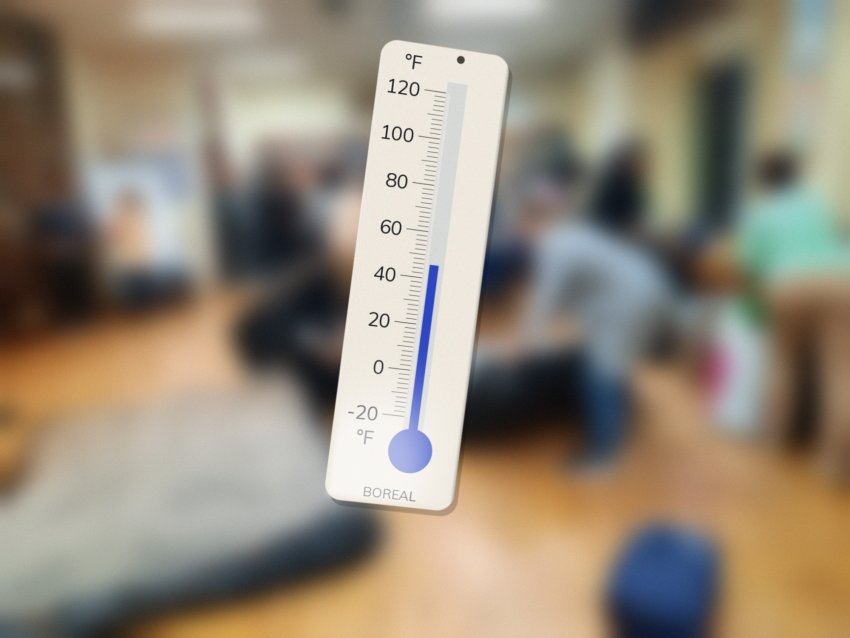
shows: 46 °F
